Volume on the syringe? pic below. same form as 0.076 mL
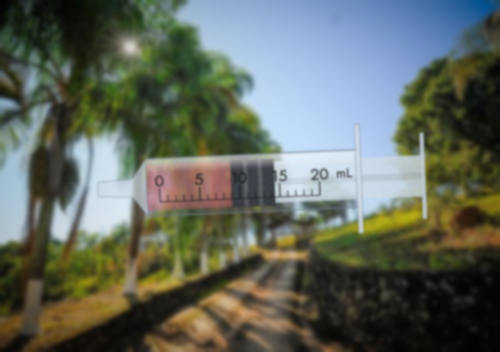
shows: 9 mL
